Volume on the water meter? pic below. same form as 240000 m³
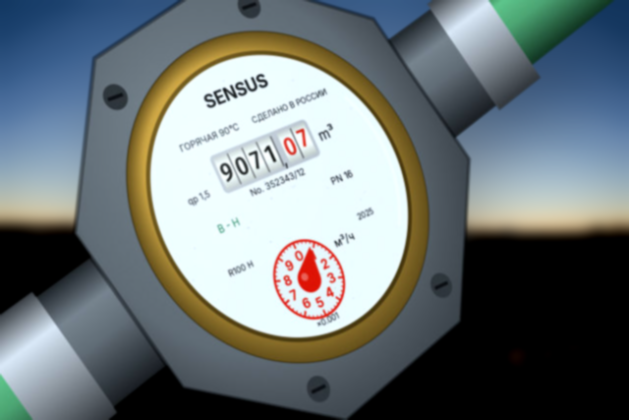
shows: 9071.070 m³
